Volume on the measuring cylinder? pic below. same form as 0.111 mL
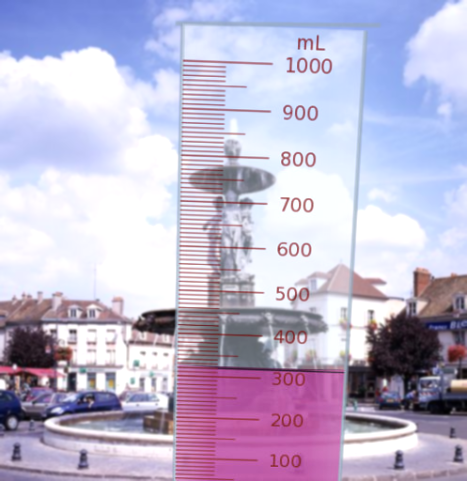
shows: 320 mL
